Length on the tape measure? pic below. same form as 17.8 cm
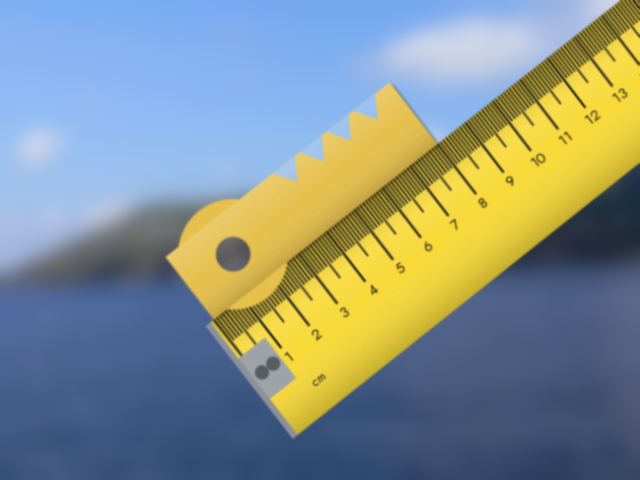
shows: 8 cm
